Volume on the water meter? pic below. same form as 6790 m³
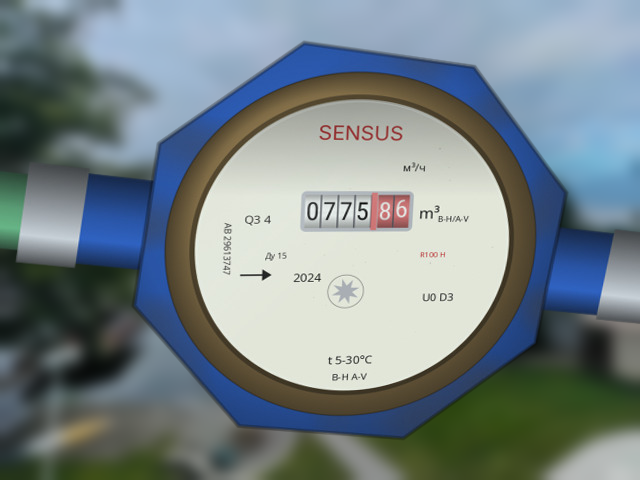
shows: 775.86 m³
